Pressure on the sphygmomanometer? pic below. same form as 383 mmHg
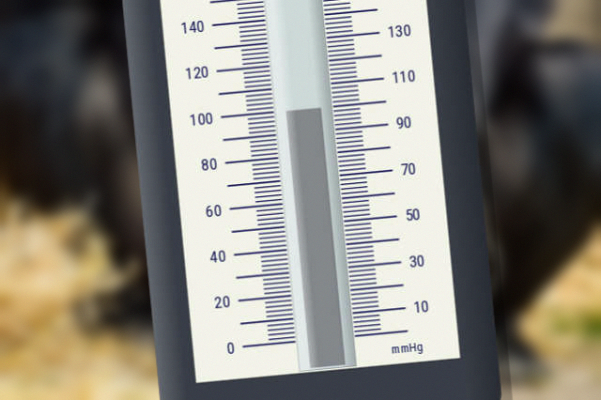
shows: 100 mmHg
